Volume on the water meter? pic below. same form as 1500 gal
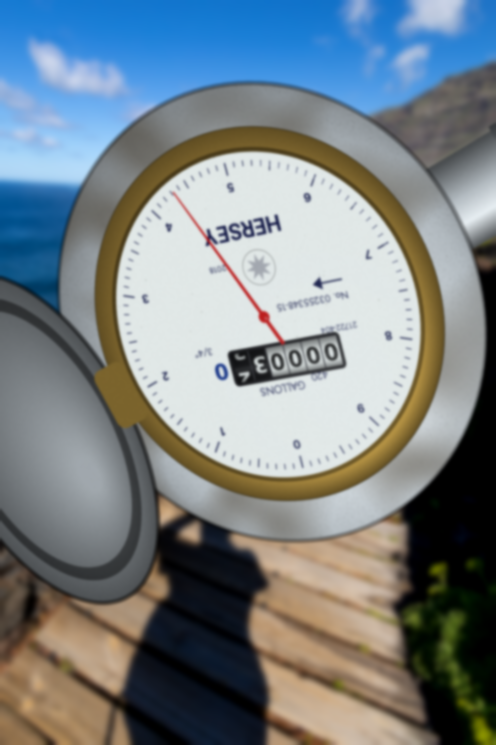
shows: 324.3 gal
